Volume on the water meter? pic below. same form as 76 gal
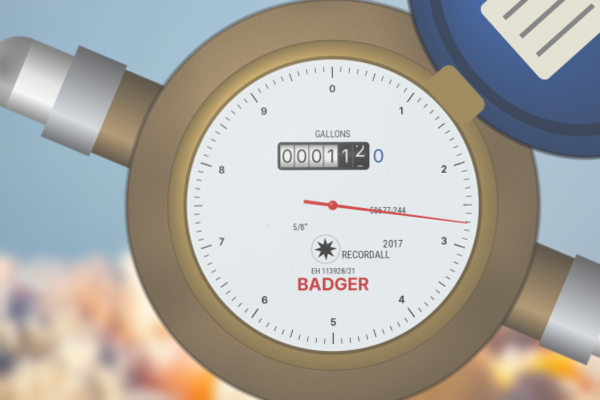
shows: 1122.7 gal
